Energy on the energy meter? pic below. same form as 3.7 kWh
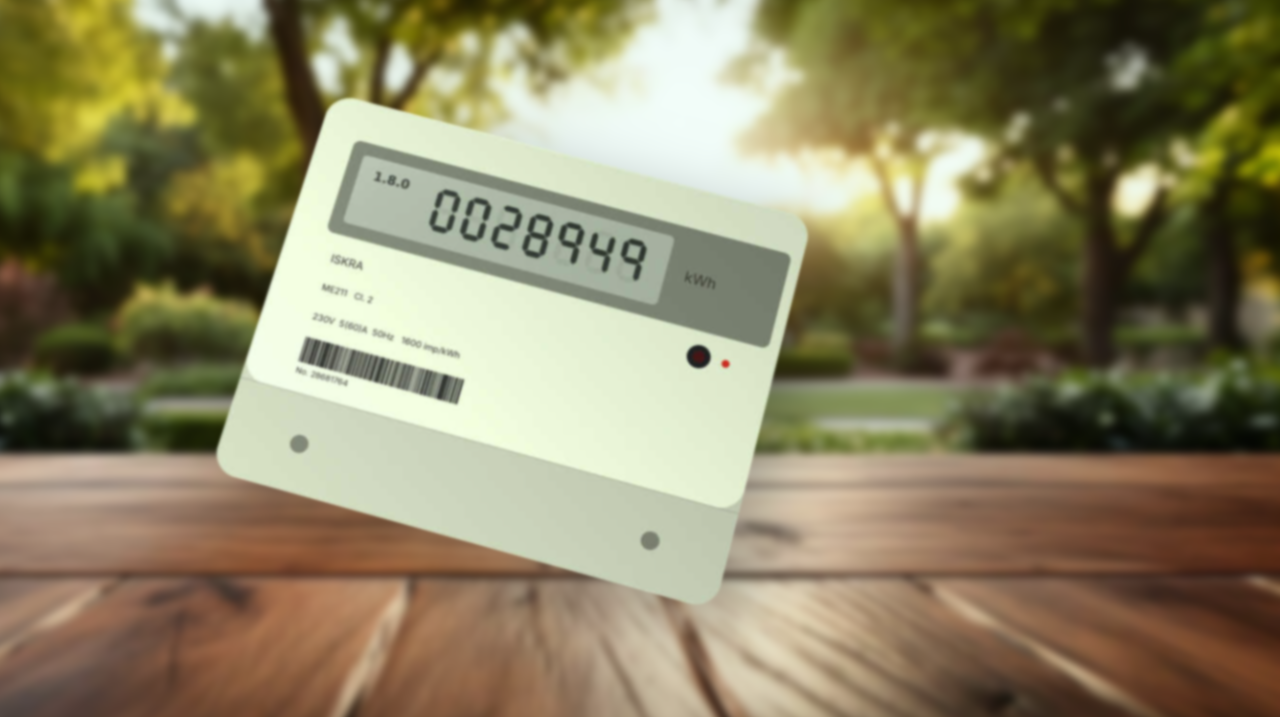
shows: 28949 kWh
